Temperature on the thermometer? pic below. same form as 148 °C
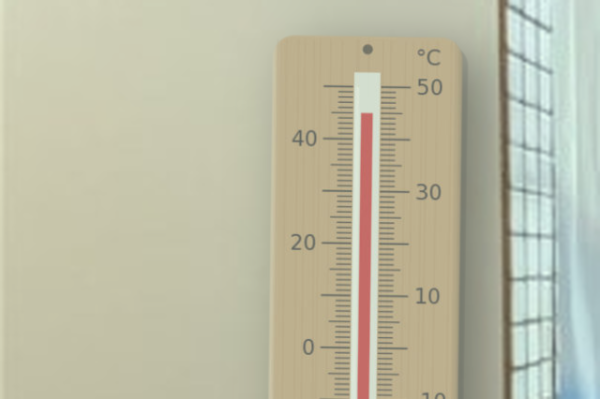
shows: 45 °C
